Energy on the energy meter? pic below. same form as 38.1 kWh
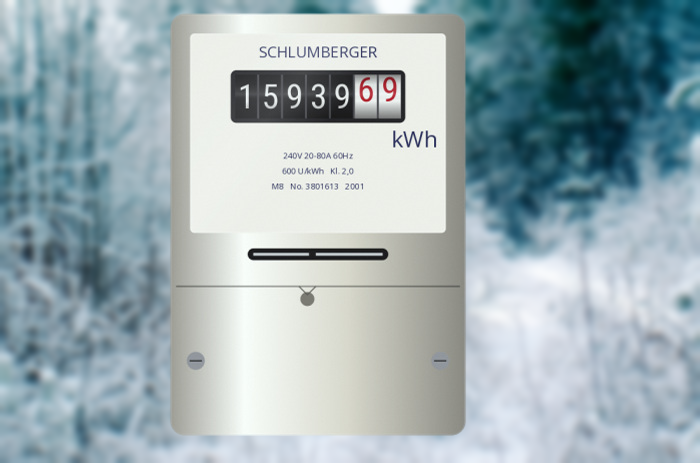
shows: 15939.69 kWh
